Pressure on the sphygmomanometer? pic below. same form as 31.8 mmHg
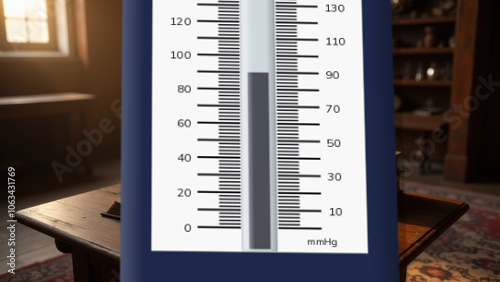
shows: 90 mmHg
